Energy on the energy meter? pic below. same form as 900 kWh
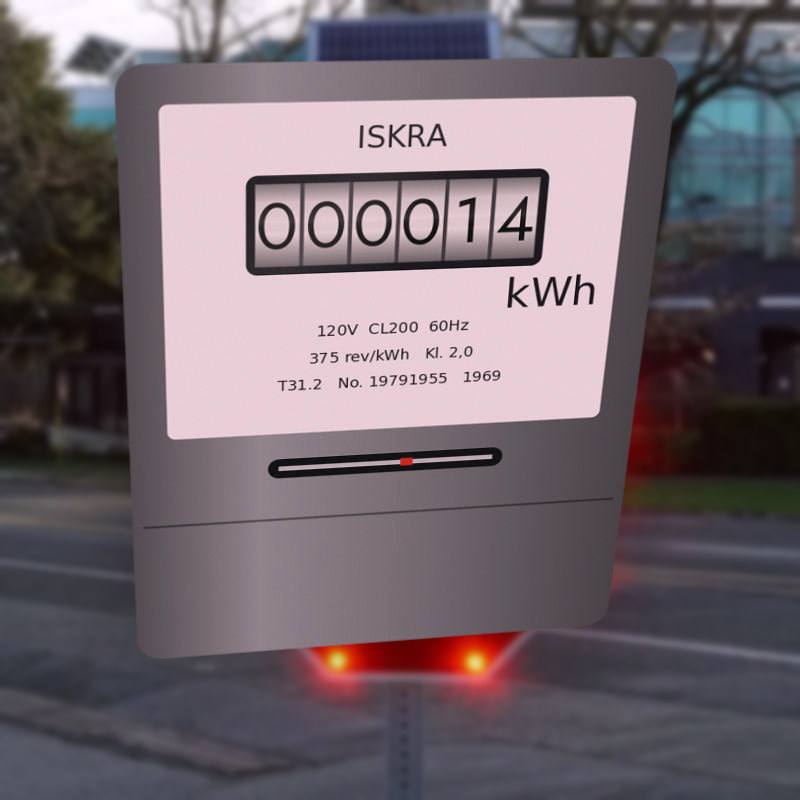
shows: 14 kWh
